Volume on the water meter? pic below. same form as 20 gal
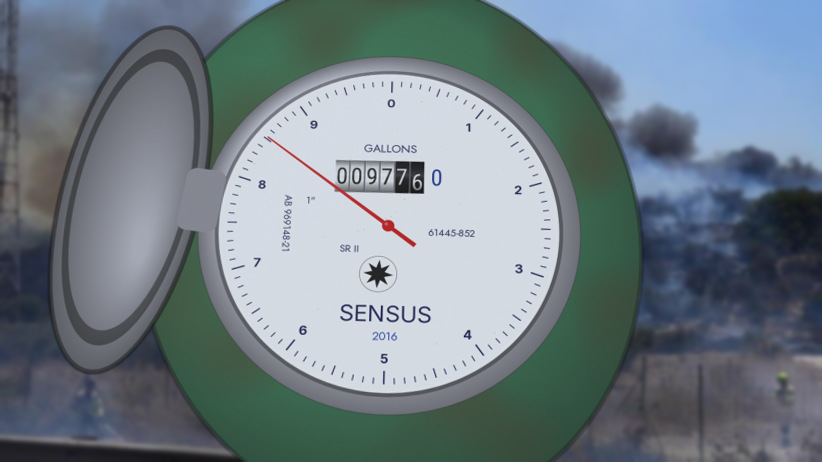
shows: 97758.5 gal
